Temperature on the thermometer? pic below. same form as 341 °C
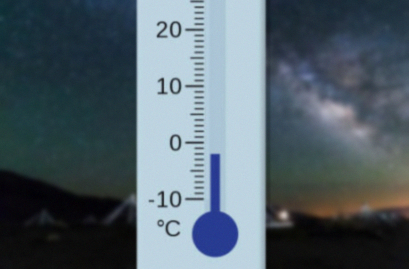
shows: -2 °C
